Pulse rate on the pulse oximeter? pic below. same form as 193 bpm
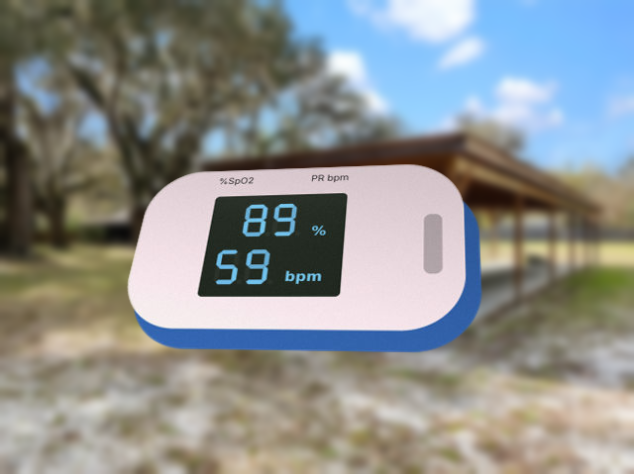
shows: 59 bpm
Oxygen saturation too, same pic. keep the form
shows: 89 %
